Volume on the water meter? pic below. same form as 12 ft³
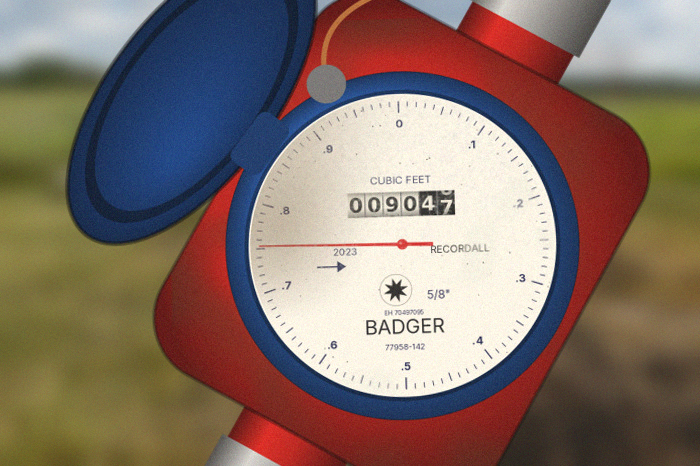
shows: 9046.75 ft³
